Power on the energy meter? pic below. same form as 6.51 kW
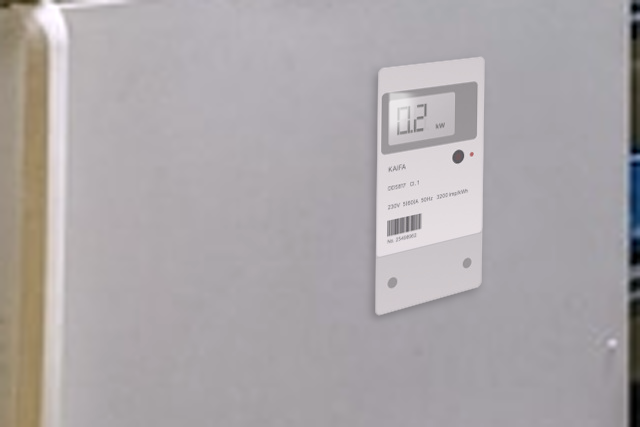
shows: 0.2 kW
